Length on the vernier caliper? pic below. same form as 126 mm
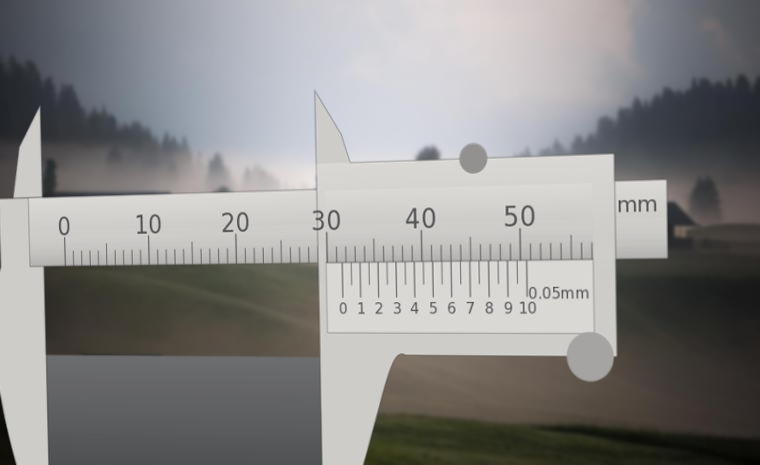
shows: 31.6 mm
